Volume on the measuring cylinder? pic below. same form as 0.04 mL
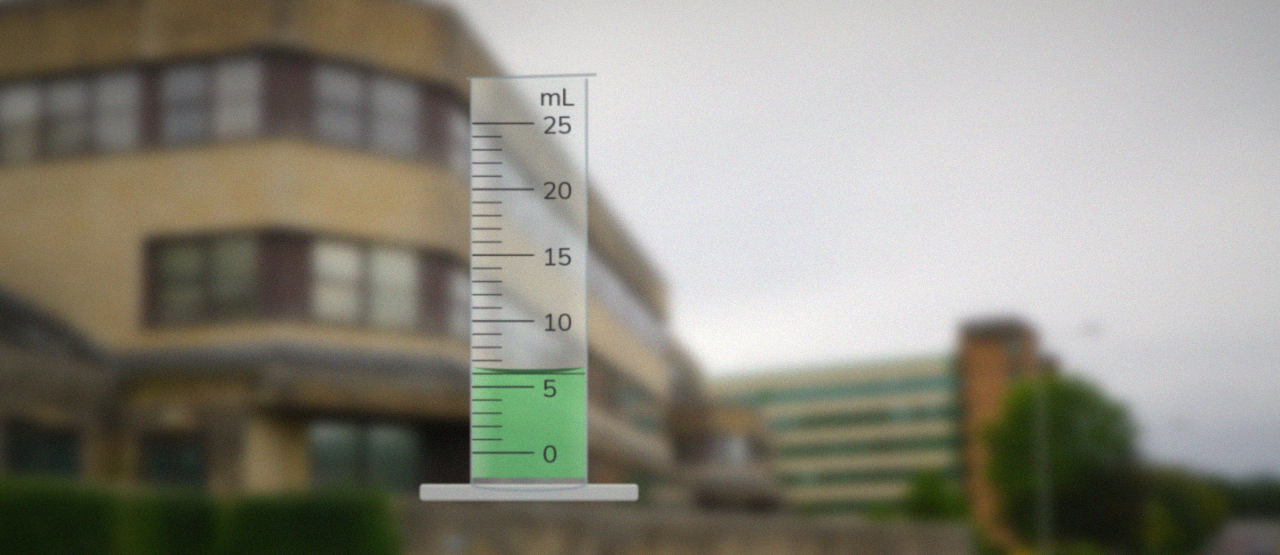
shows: 6 mL
